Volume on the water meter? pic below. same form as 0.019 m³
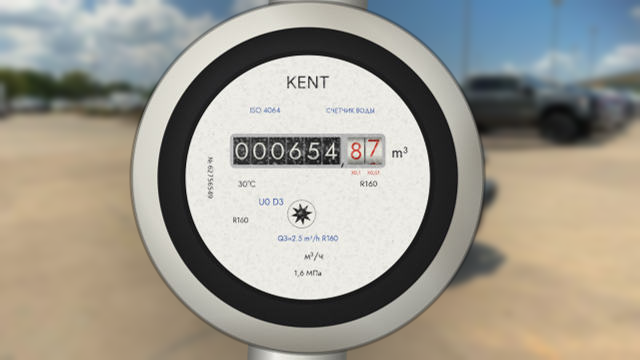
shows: 654.87 m³
